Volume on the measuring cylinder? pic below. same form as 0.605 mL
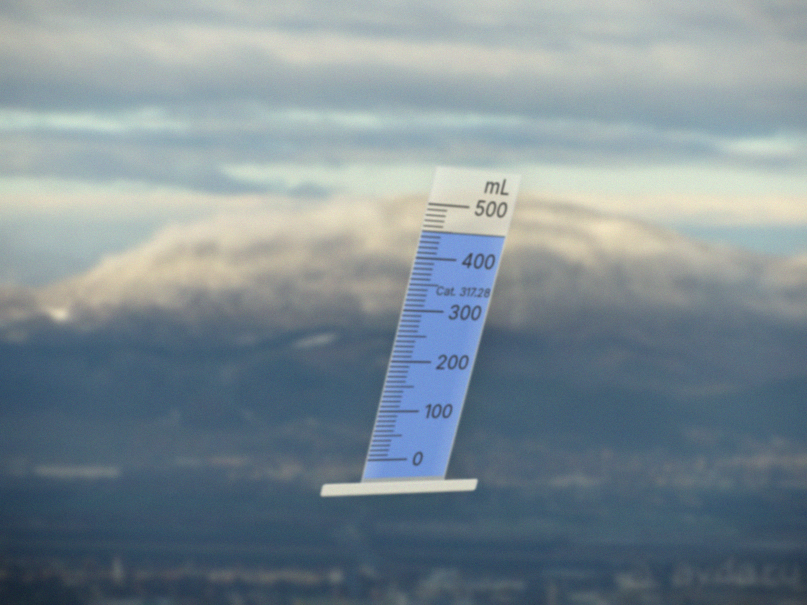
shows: 450 mL
